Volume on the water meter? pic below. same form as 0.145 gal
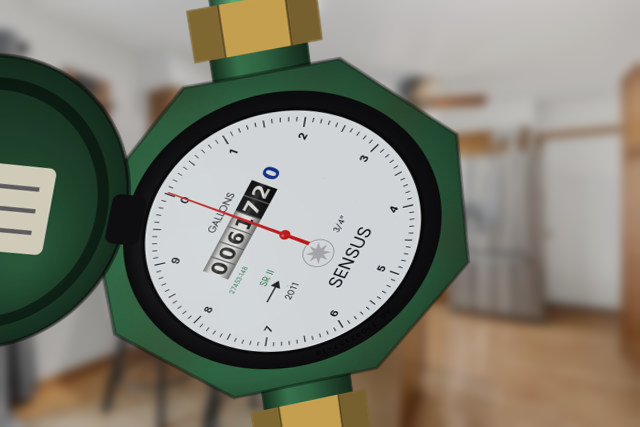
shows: 61720.0 gal
